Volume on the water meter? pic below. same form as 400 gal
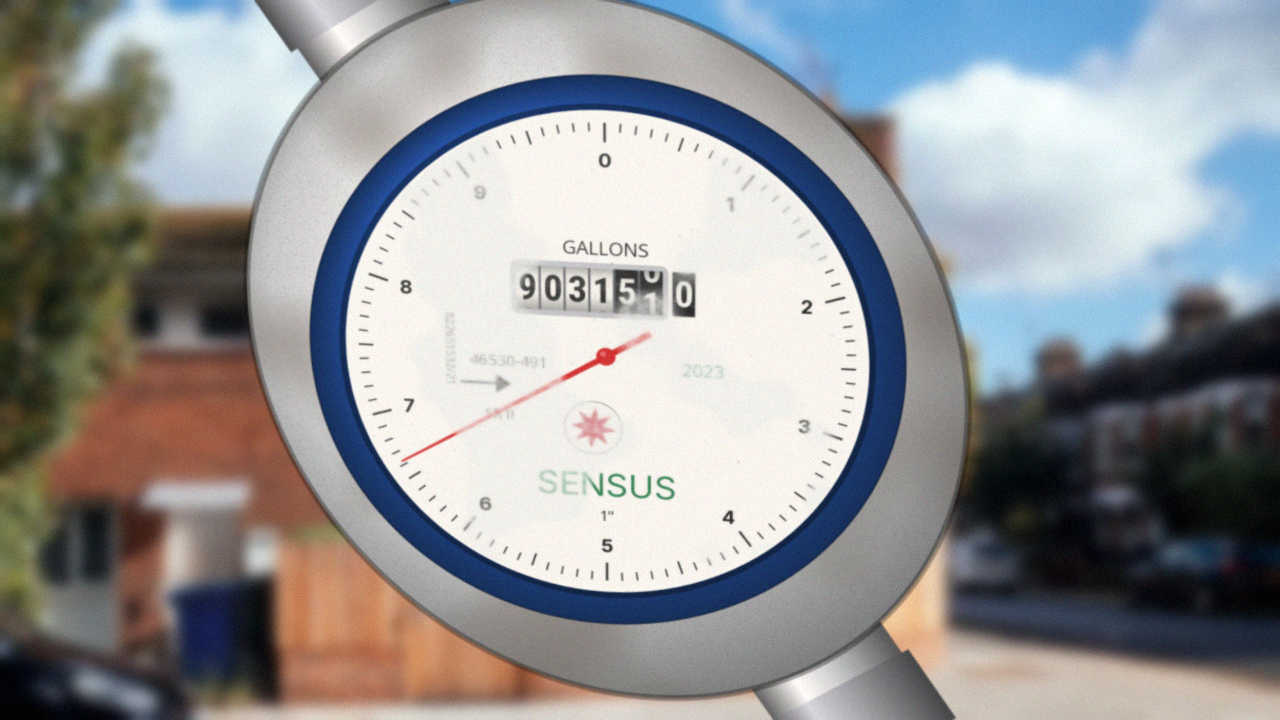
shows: 9031506.6 gal
